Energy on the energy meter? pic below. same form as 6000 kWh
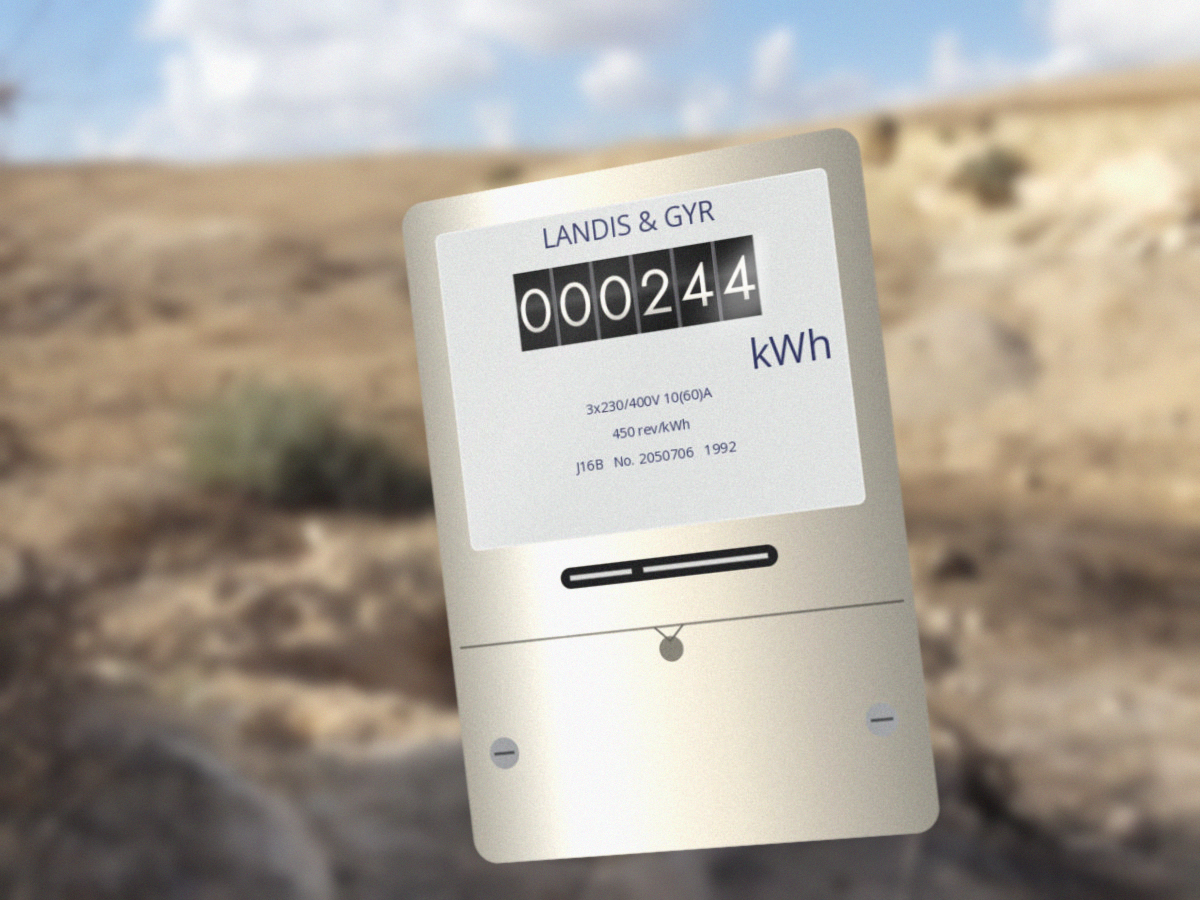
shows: 244 kWh
